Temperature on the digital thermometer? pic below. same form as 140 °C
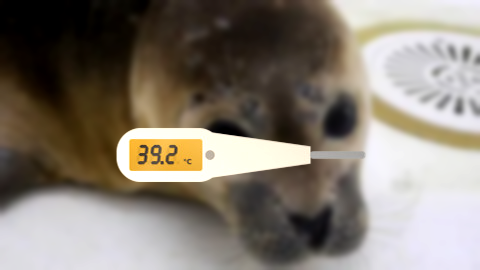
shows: 39.2 °C
